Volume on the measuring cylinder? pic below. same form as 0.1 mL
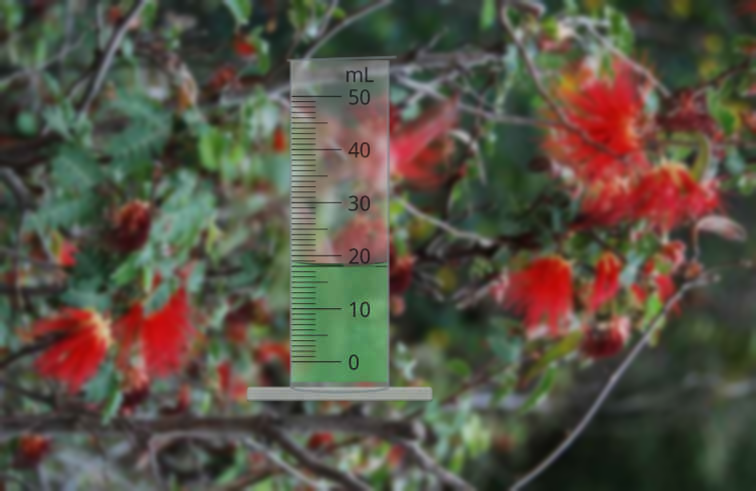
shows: 18 mL
